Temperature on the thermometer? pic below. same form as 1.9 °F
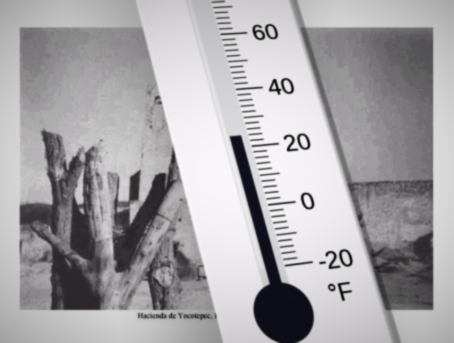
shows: 24 °F
